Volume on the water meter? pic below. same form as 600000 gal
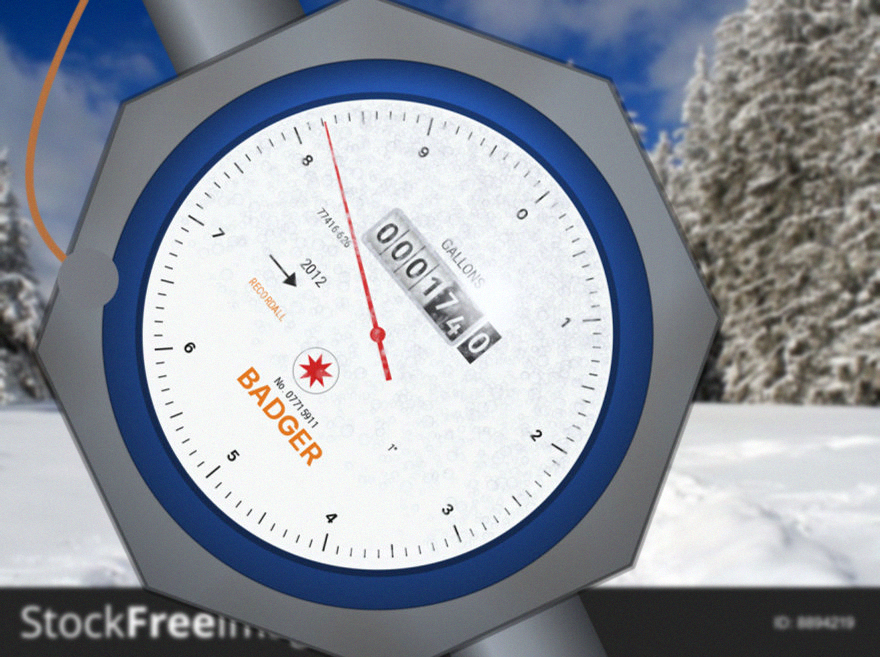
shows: 1738.2 gal
